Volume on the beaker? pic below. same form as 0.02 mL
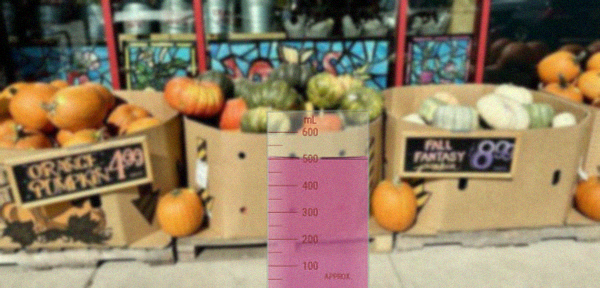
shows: 500 mL
